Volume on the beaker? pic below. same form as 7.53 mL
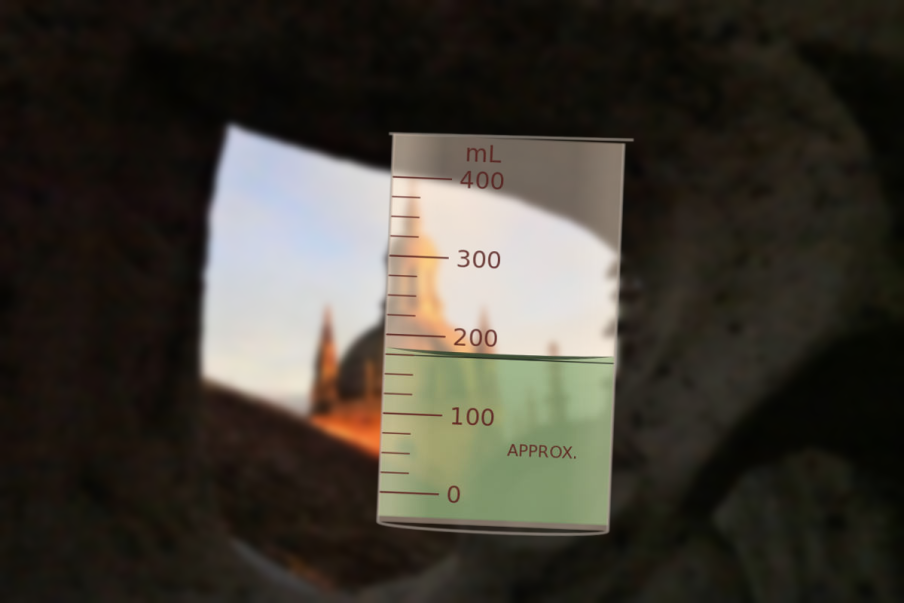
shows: 175 mL
